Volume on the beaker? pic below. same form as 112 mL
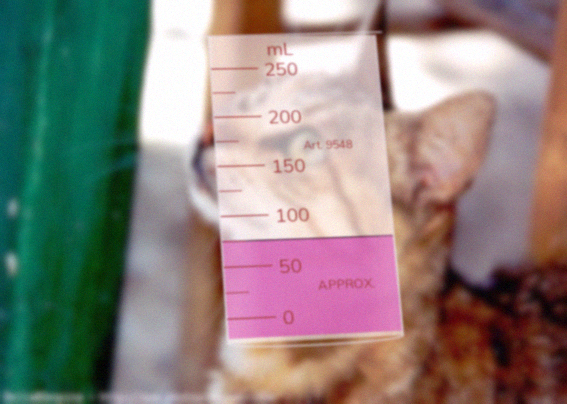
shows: 75 mL
